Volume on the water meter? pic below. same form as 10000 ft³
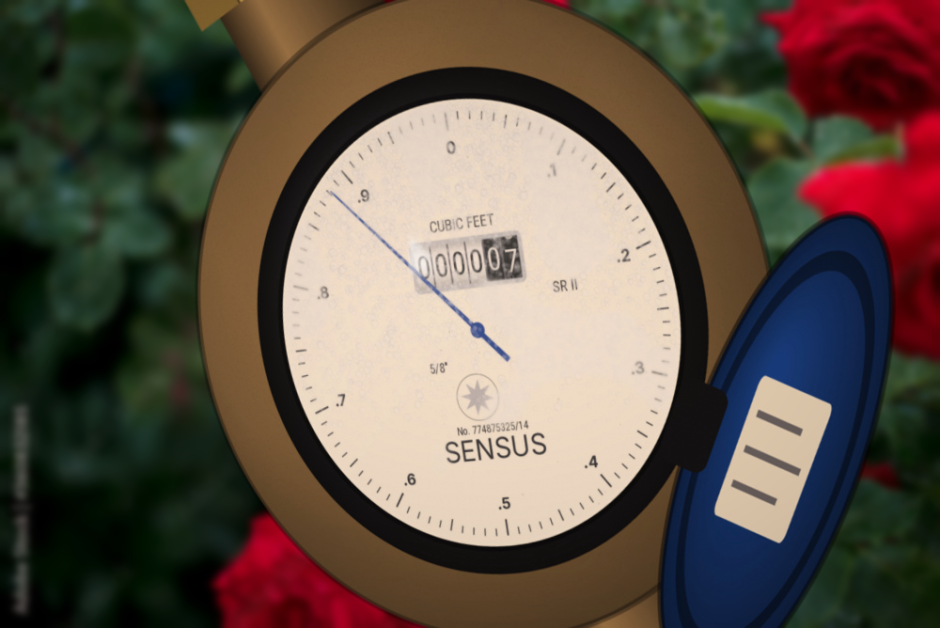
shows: 6.88 ft³
